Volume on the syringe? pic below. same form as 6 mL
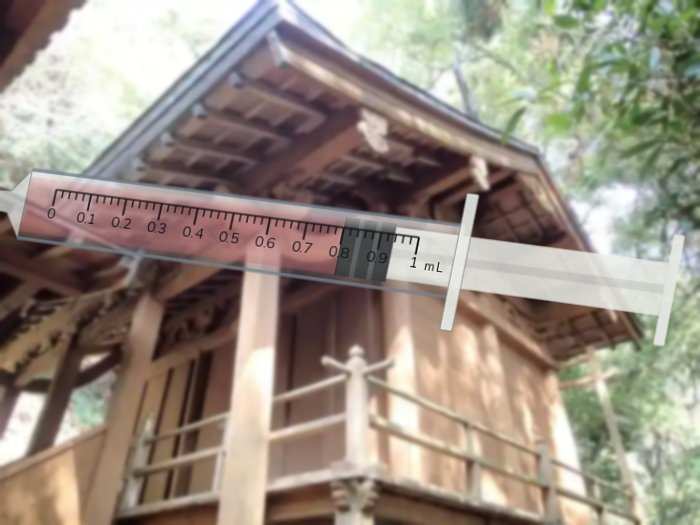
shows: 0.8 mL
